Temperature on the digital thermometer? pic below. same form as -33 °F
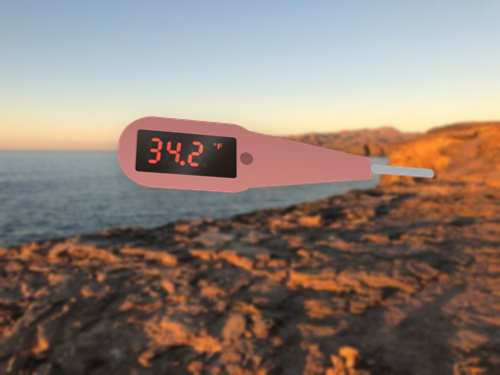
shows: 34.2 °F
